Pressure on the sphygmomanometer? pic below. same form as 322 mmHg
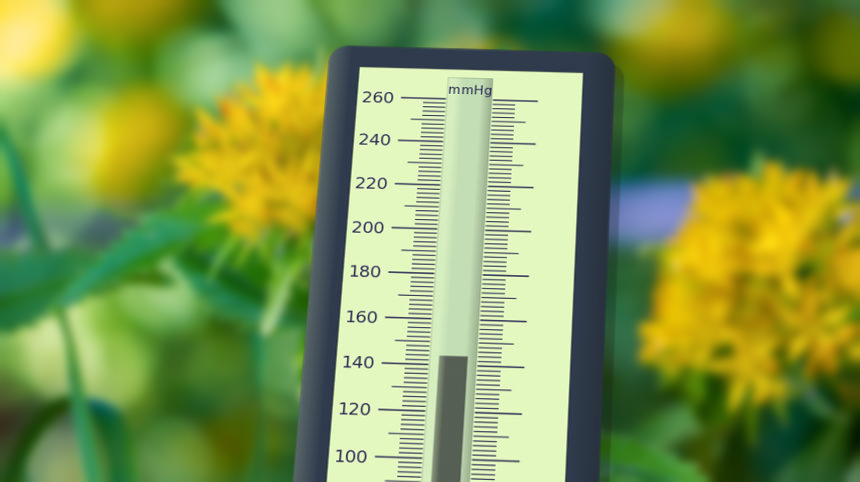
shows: 144 mmHg
